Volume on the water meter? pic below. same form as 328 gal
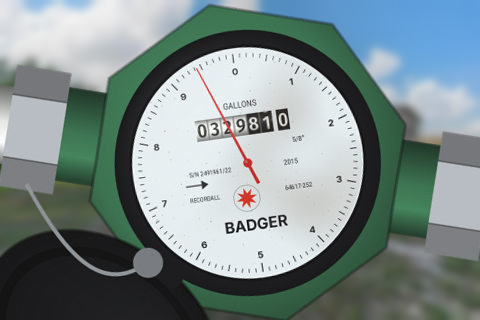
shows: 329809.4 gal
